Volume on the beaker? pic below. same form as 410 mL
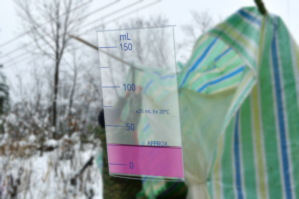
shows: 25 mL
